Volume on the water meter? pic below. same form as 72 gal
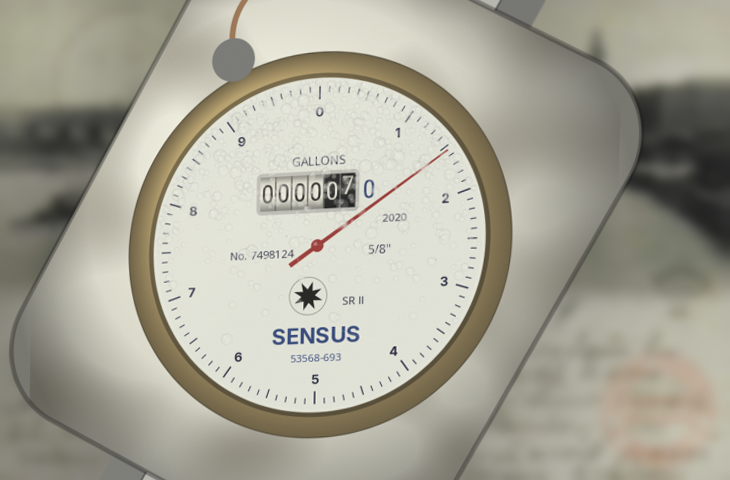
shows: 71.5 gal
